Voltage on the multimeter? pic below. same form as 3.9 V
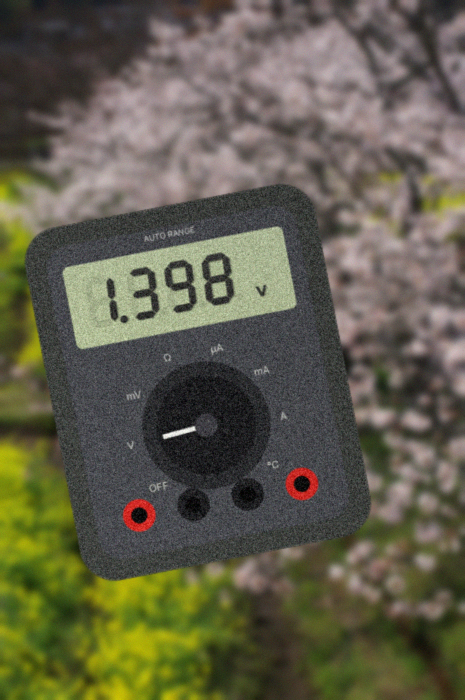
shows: 1.398 V
